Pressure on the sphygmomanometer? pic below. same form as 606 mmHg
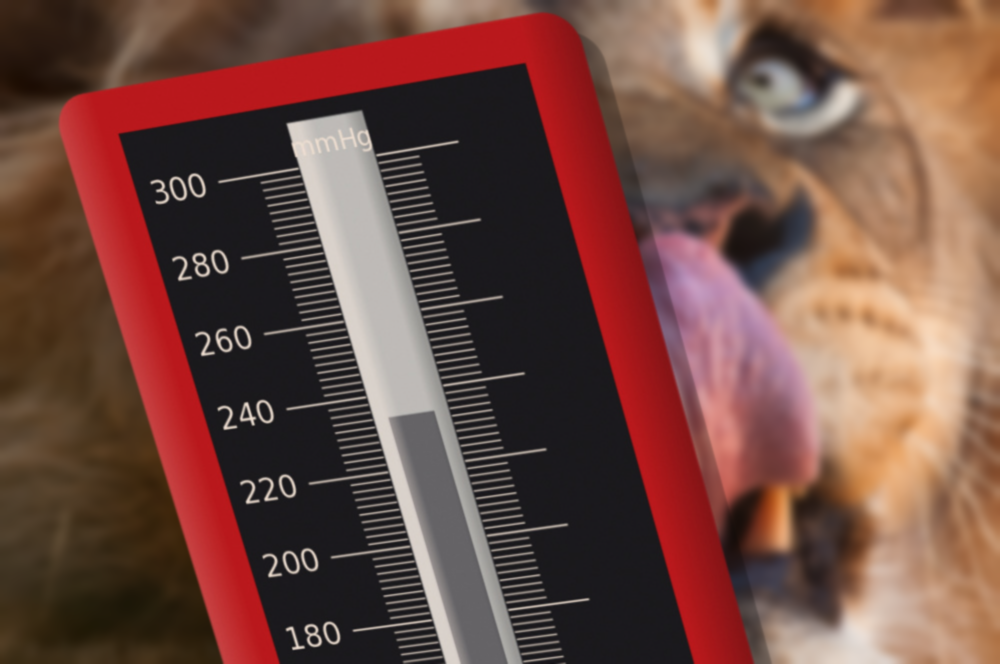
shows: 234 mmHg
